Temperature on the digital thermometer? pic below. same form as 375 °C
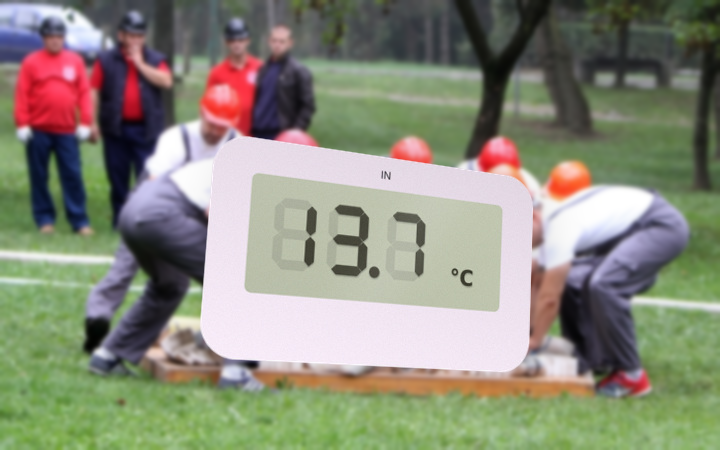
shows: 13.7 °C
